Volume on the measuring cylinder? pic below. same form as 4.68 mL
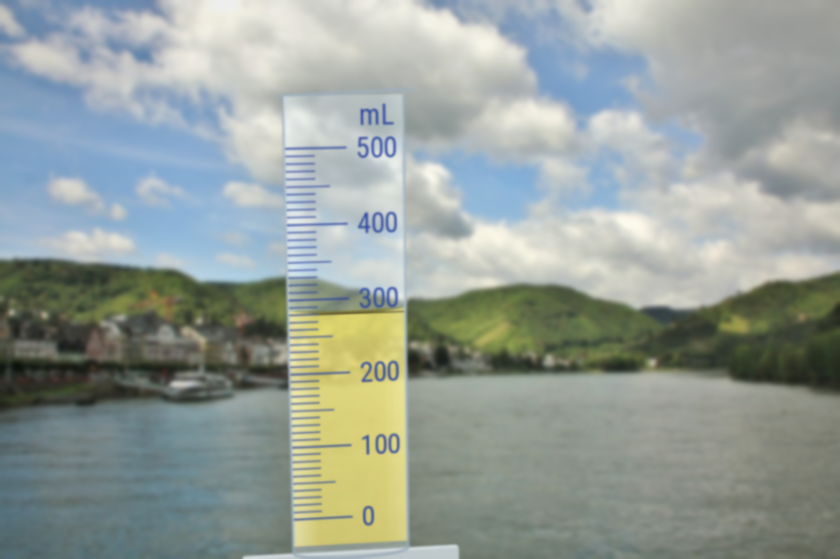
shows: 280 mL
